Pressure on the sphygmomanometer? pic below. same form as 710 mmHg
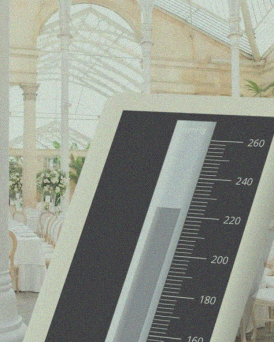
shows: 224 mmHg
